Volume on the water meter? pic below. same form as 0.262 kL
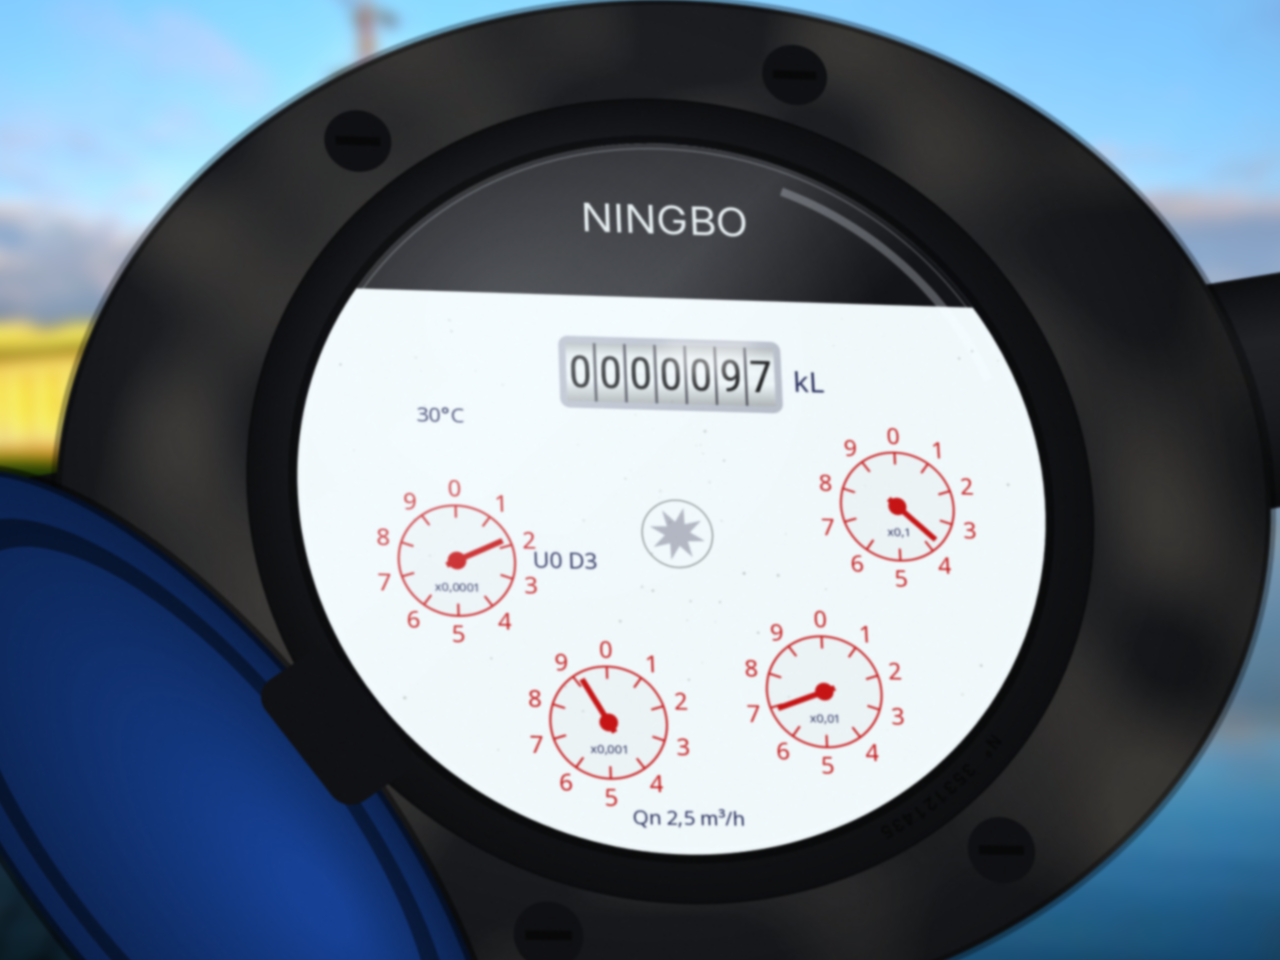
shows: 97.3691 kL
